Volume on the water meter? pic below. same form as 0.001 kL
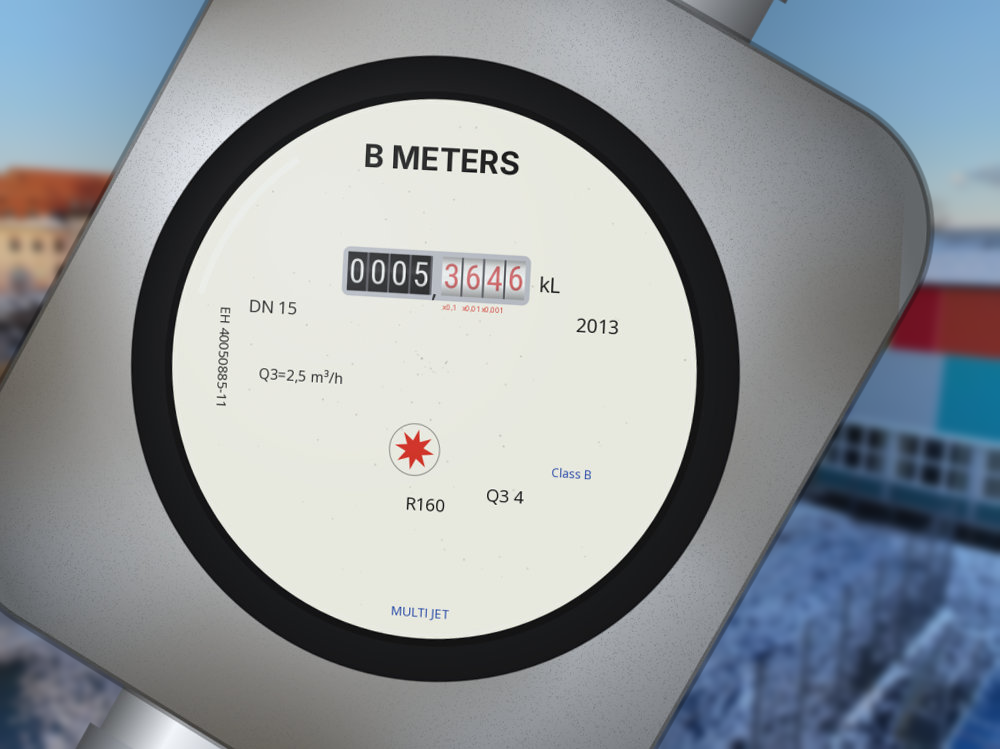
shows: 5.3646 kL
